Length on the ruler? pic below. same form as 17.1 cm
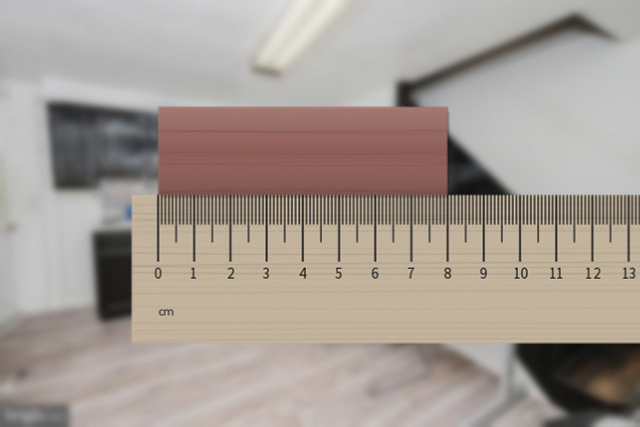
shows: 8 cm
